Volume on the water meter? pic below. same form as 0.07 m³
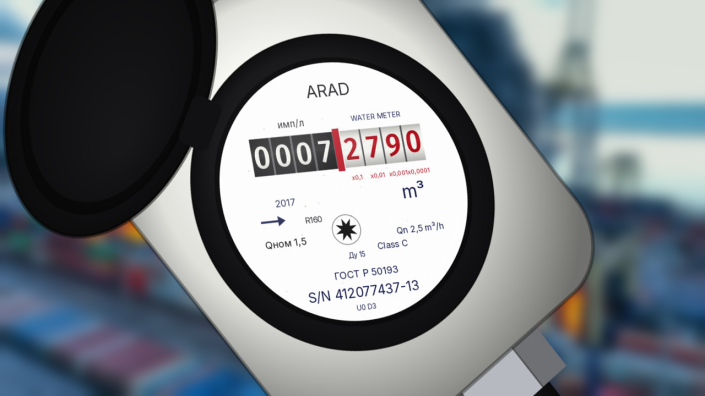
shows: 7.2790 m³
